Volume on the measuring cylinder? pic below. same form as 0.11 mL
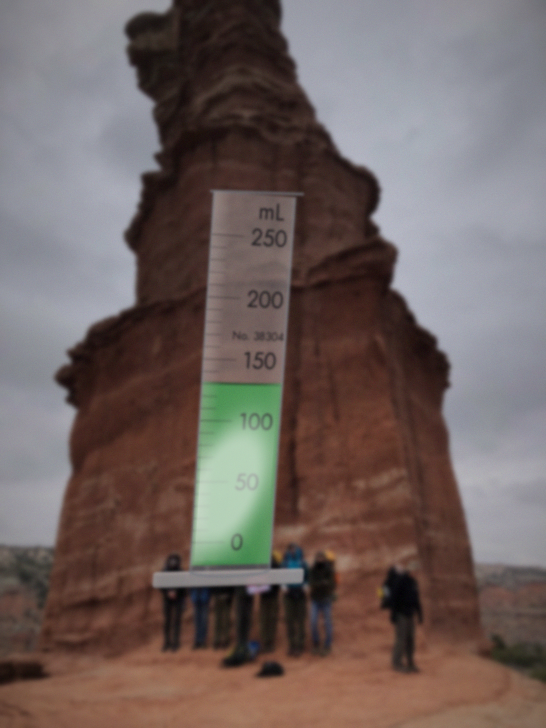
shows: 130 mL
